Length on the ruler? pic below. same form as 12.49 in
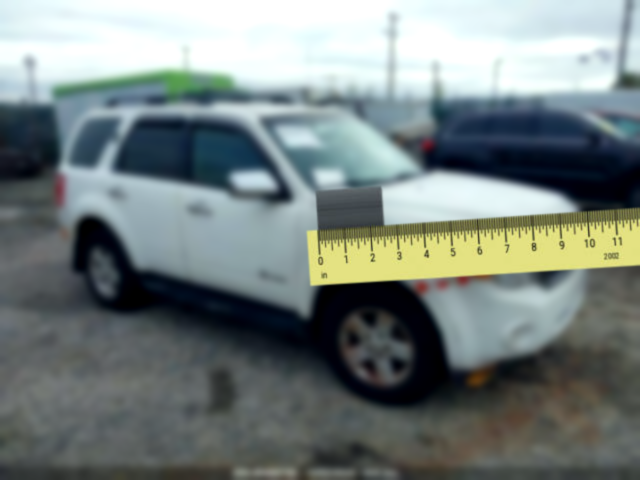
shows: 2.5 in
